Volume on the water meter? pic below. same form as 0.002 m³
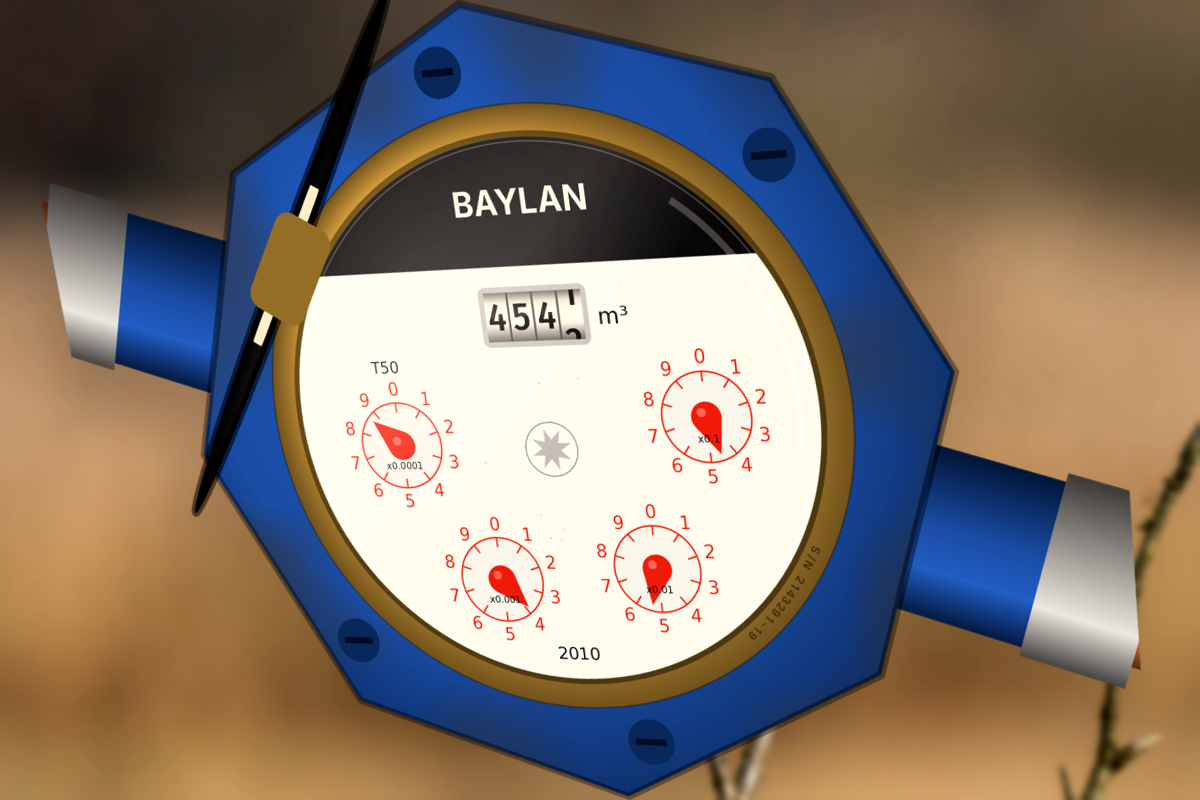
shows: 4541.4538 m³
